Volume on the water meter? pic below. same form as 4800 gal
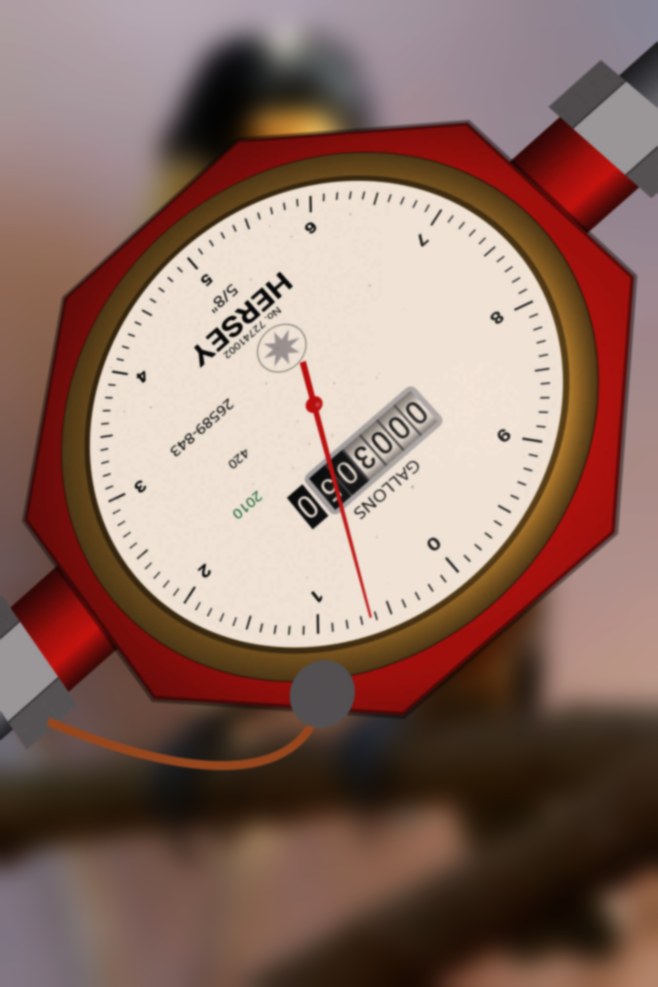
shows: 3050.6 gal
